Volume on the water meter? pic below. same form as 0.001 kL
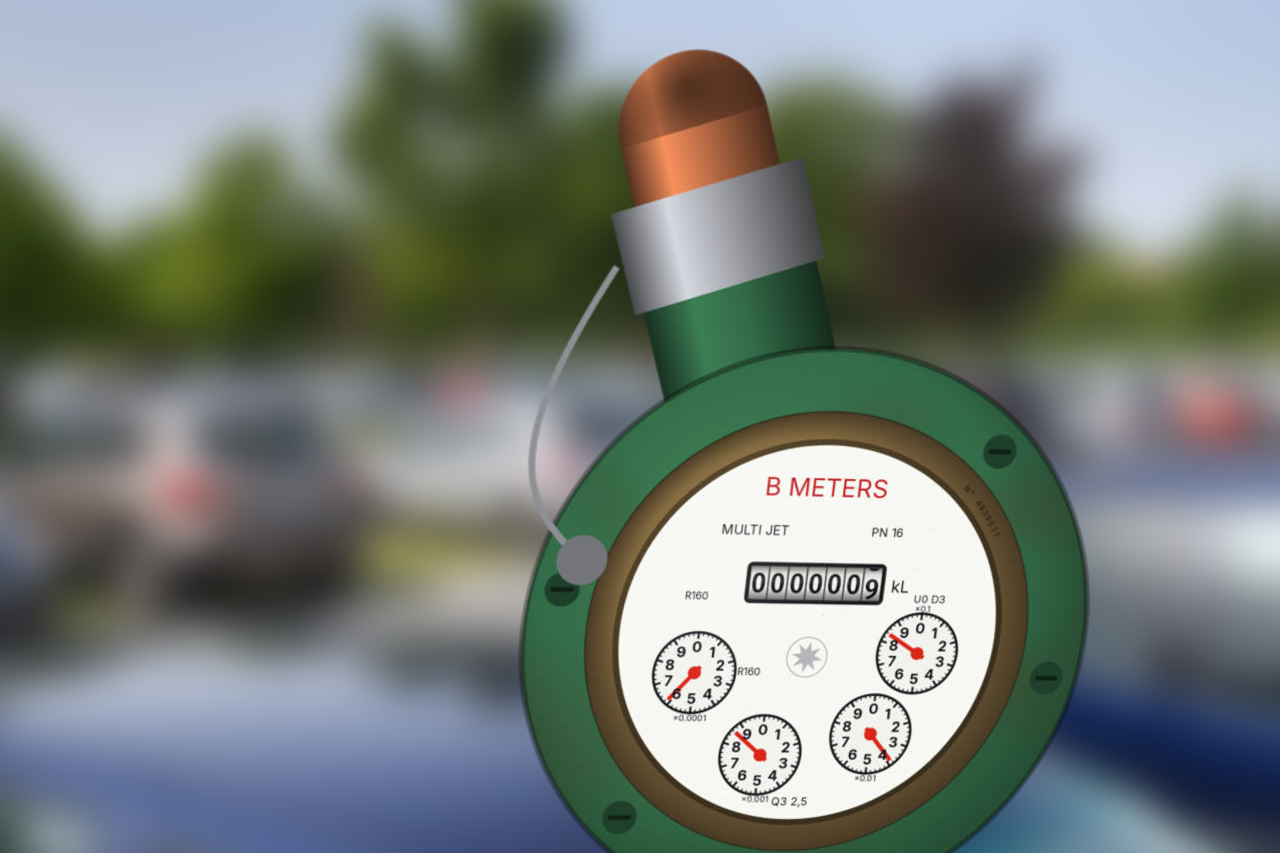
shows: 8.8386 kL
